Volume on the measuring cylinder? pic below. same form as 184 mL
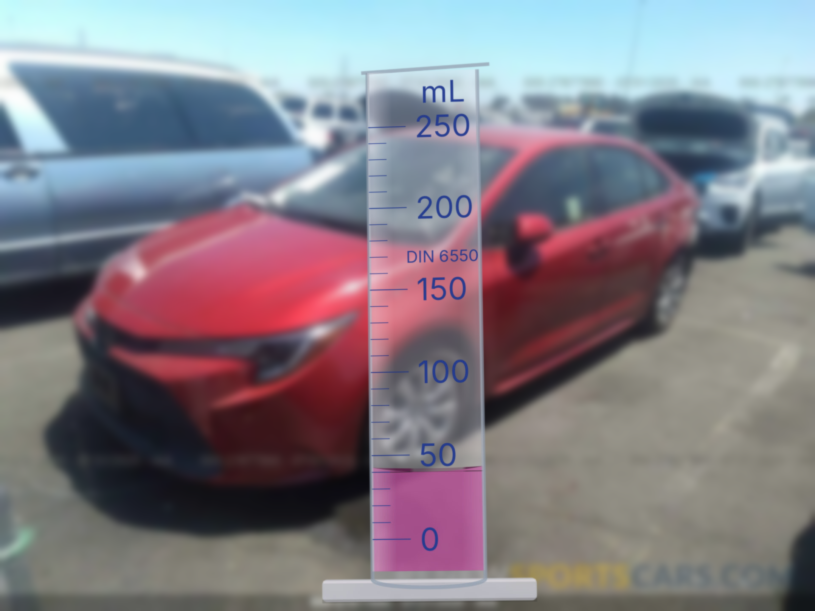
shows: 40 mL
